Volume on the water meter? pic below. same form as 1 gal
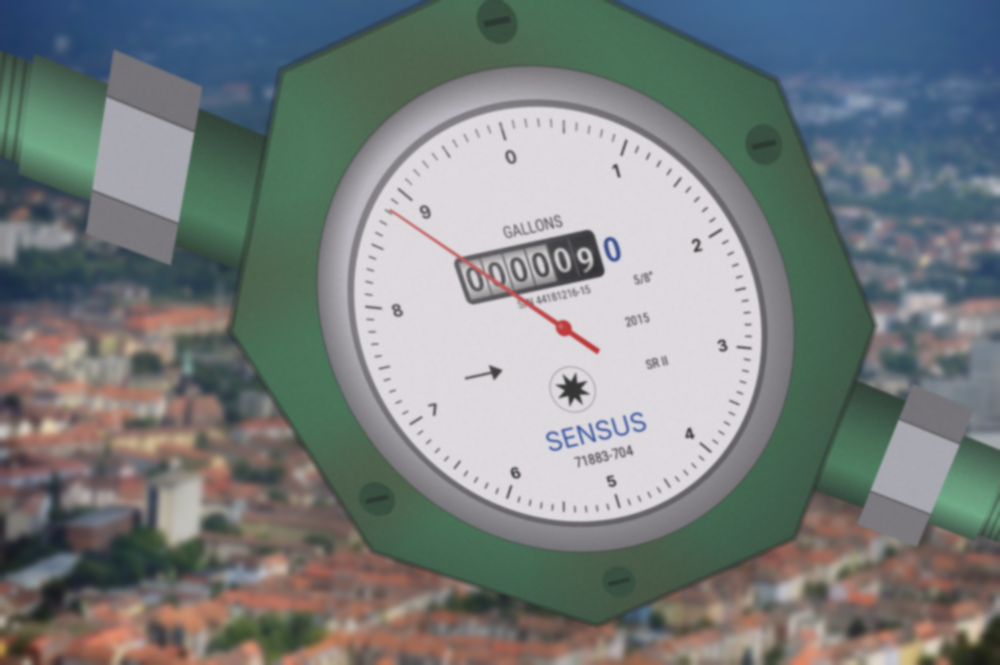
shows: 88.8 gal
